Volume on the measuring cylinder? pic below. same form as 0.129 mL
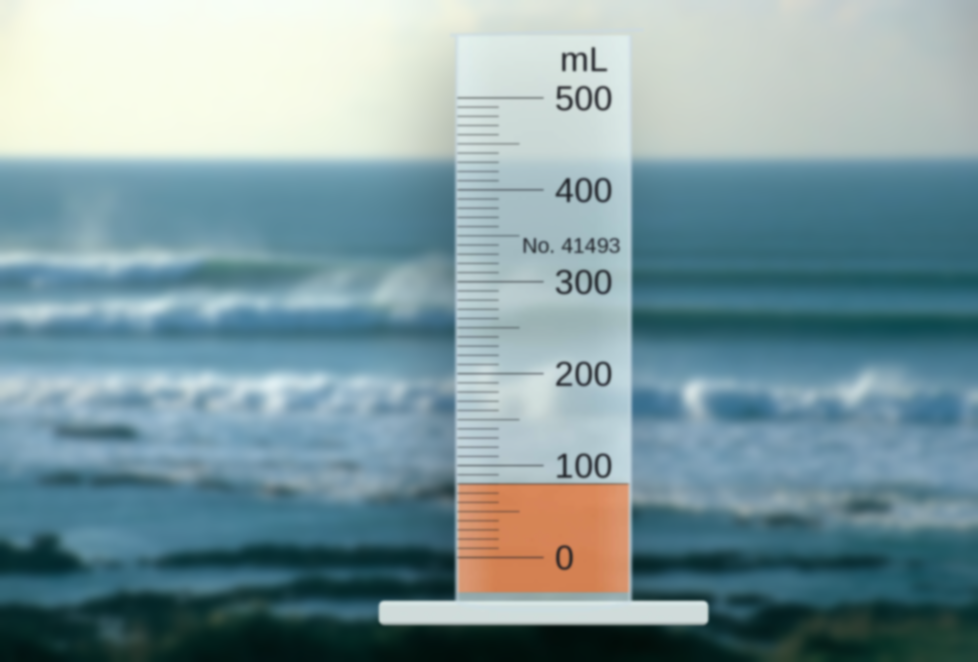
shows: 80 mL
